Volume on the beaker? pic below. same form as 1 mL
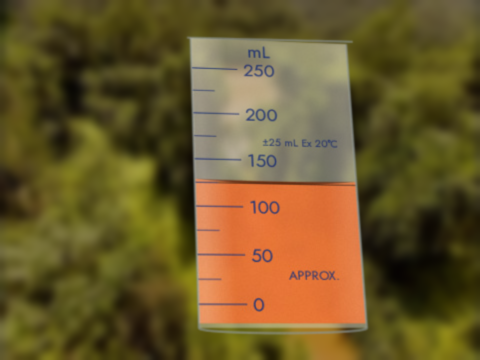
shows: 125 mL
